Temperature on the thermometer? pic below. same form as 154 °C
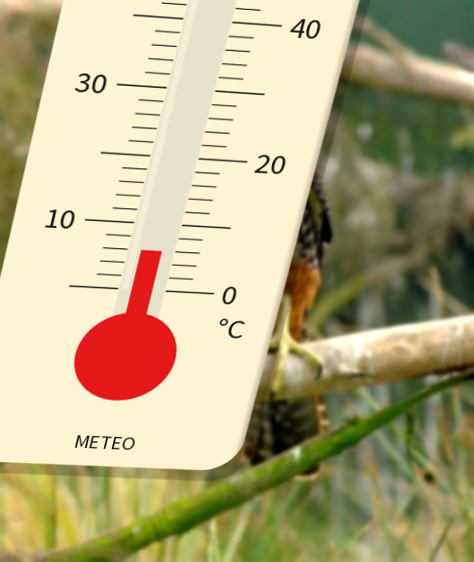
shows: 6 °C
